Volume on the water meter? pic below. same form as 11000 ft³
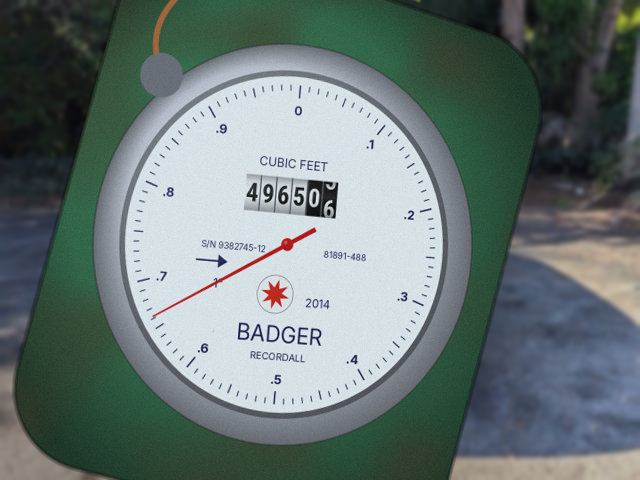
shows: 496505.66 ft³
